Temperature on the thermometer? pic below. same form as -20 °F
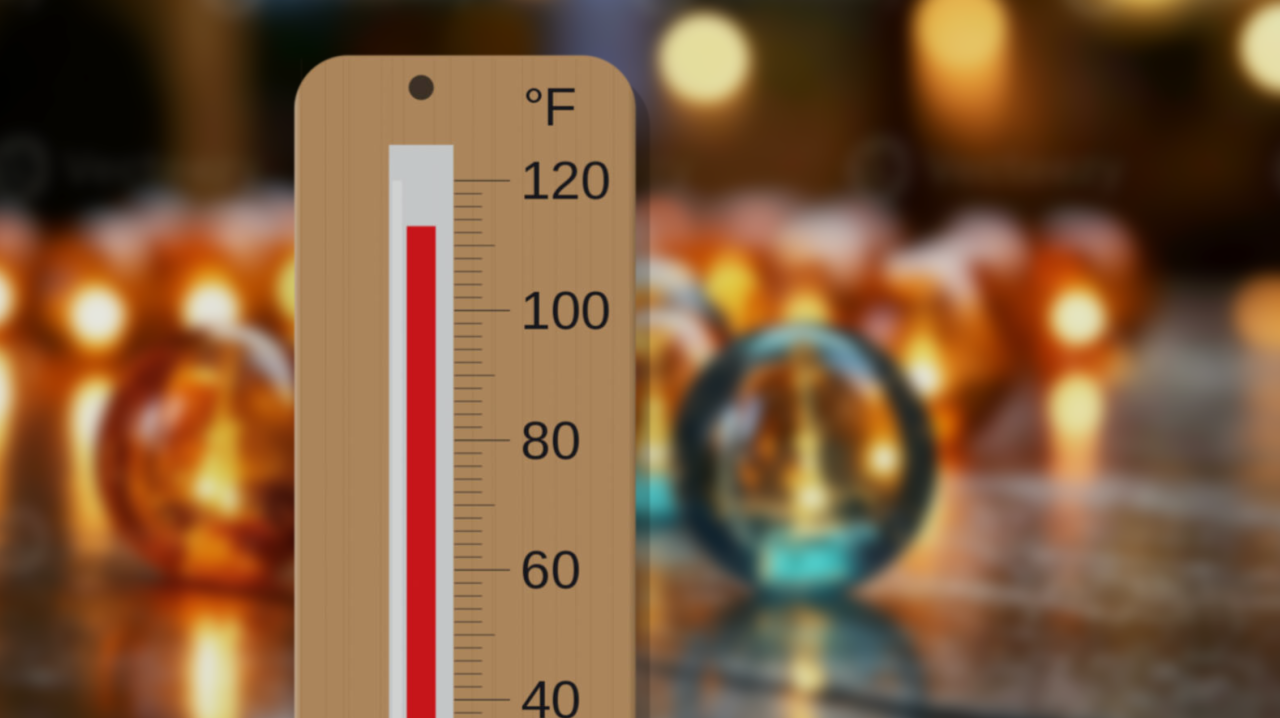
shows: 113 °F
